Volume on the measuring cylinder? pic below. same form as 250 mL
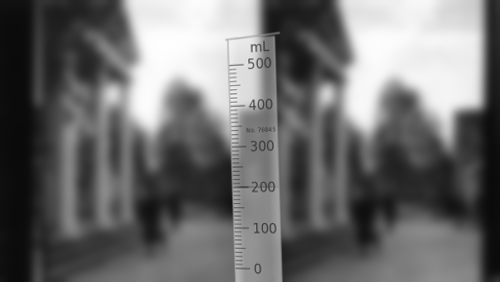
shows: 200 mL
